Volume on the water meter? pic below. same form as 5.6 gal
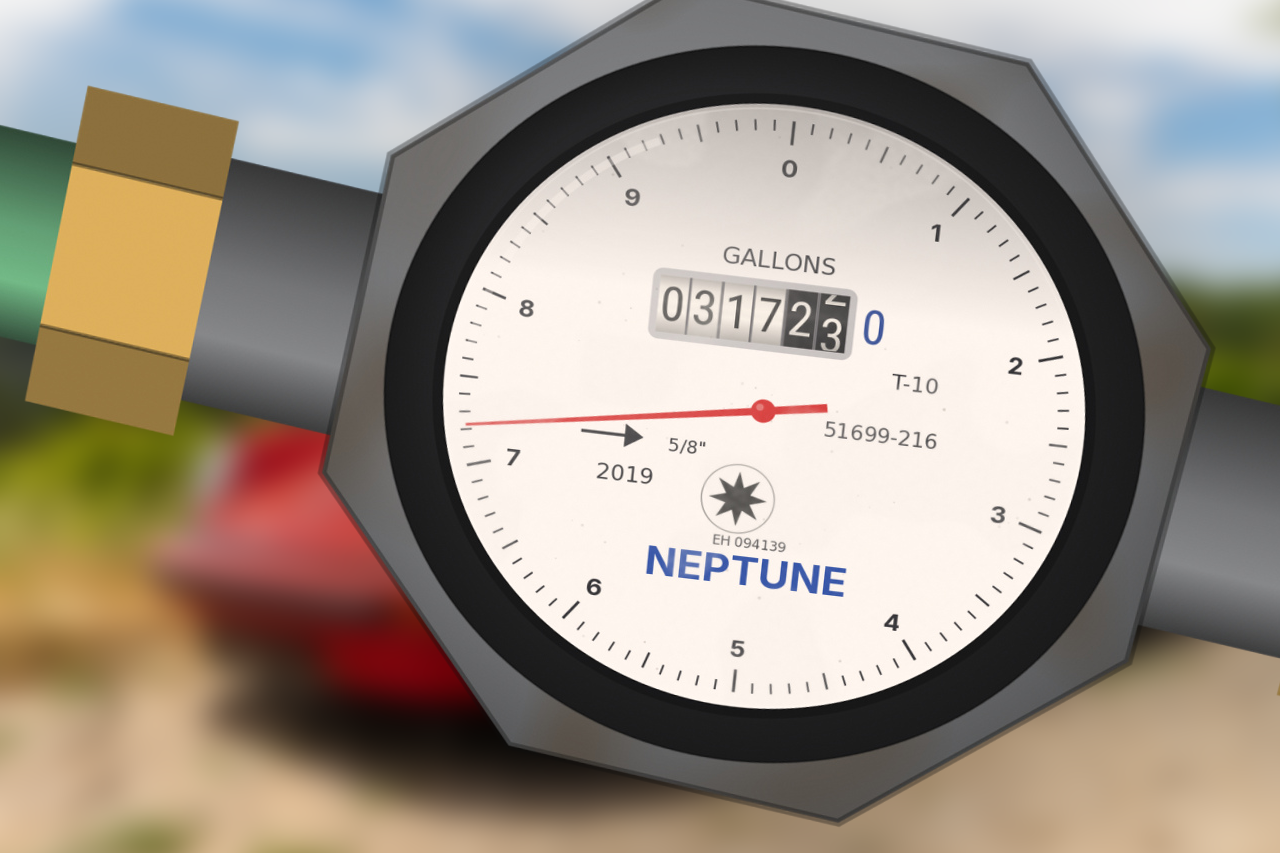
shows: 317227.2 gal
